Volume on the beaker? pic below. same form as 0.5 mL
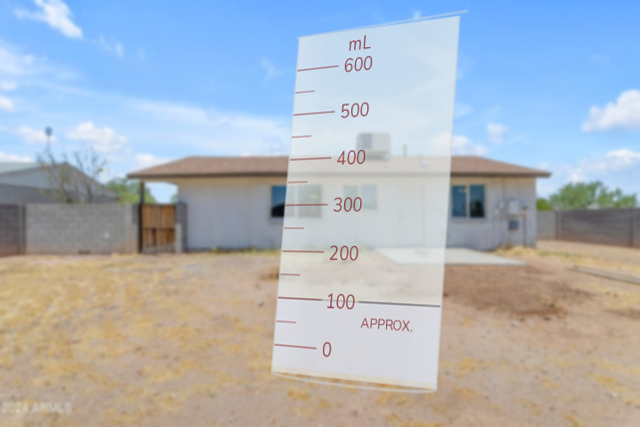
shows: 100 mL
